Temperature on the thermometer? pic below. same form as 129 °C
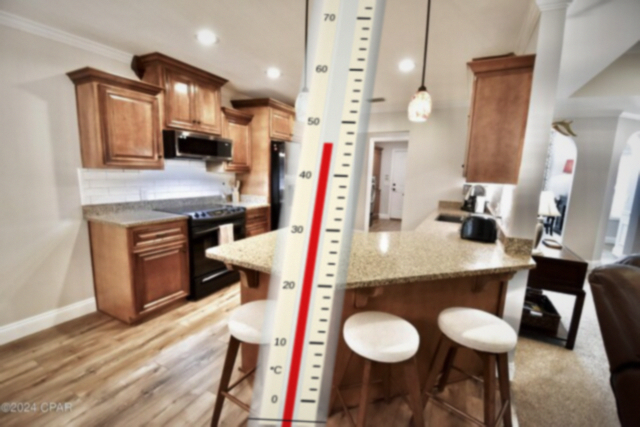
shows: 46 °C
